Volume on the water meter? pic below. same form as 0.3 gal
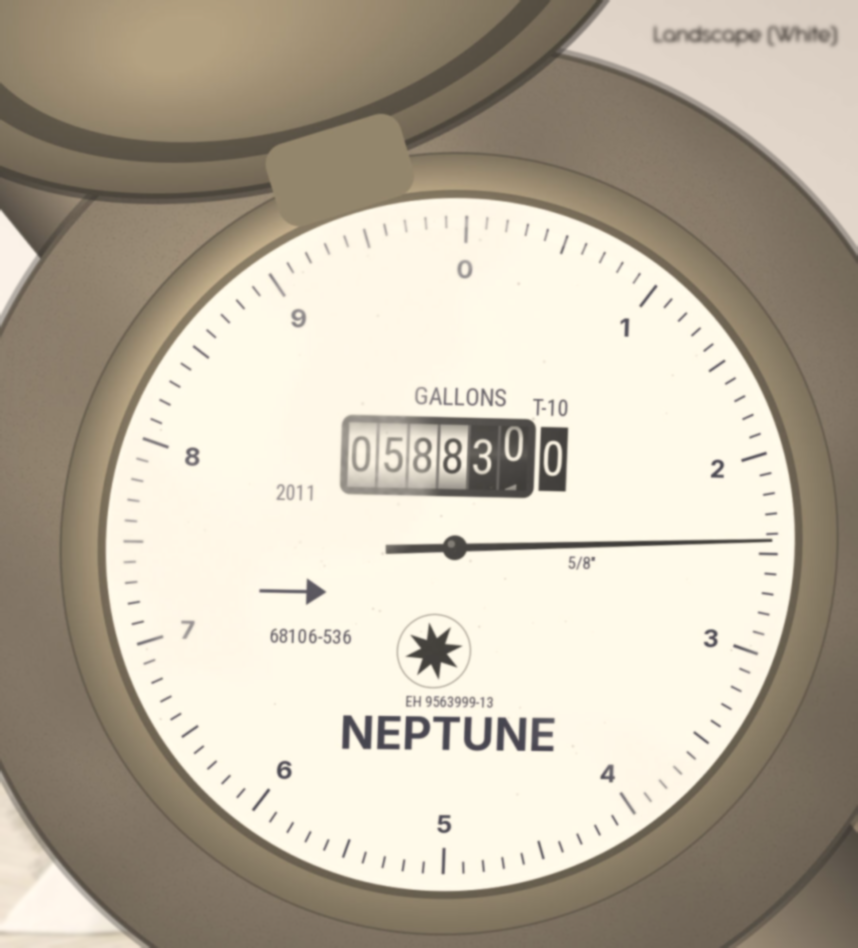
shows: 588302.4 gal
